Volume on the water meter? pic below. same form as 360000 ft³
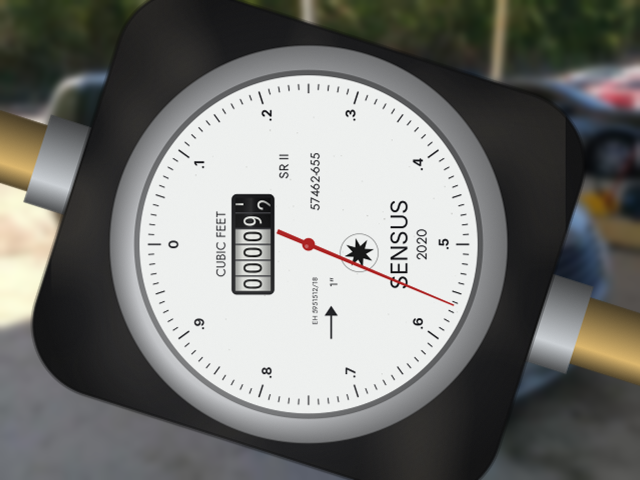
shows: 91.56 ft³
